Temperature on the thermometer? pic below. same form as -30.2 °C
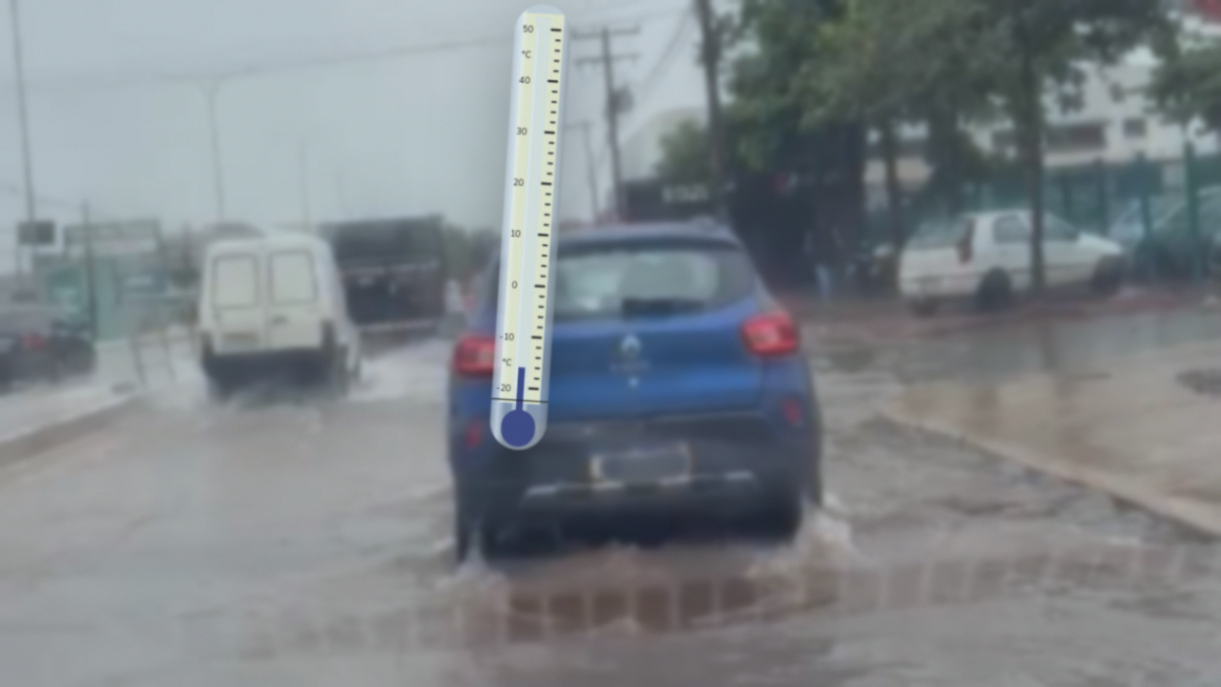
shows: -16 °C
